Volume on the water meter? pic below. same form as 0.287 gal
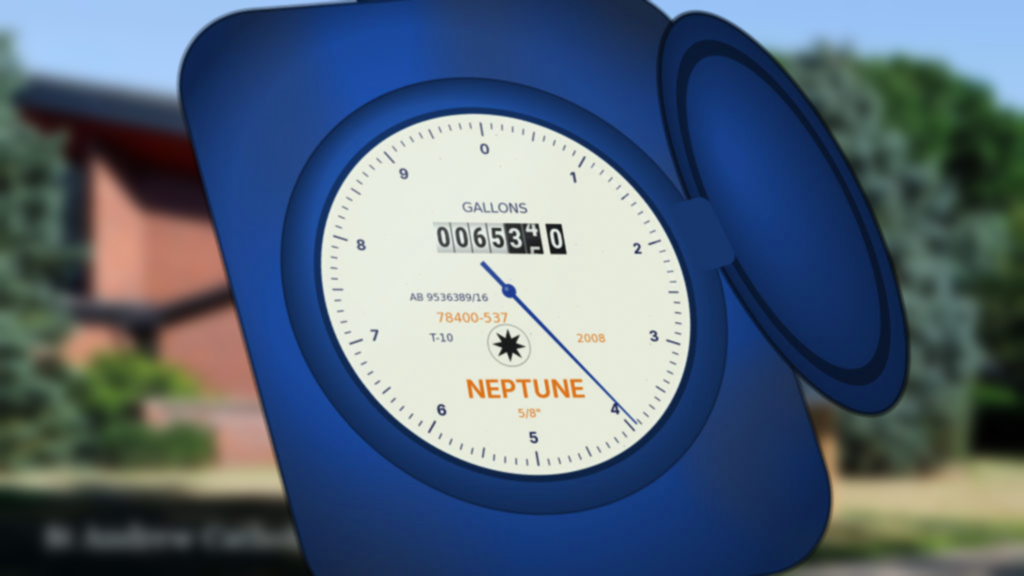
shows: 65343.9 gal
